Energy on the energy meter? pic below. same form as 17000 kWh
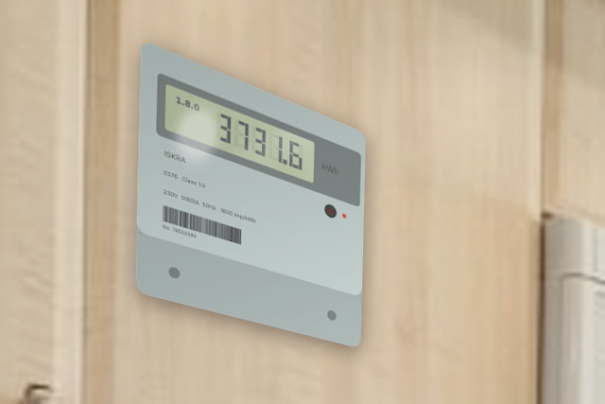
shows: 3731.6 kWh
